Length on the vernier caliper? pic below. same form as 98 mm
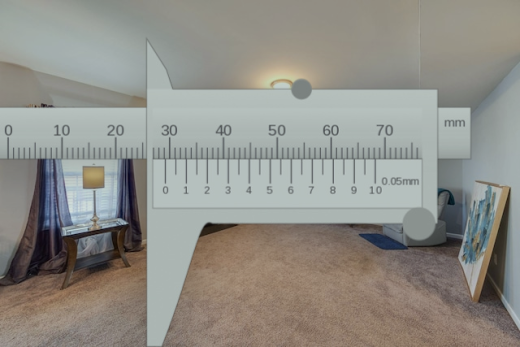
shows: 29.2 mm
